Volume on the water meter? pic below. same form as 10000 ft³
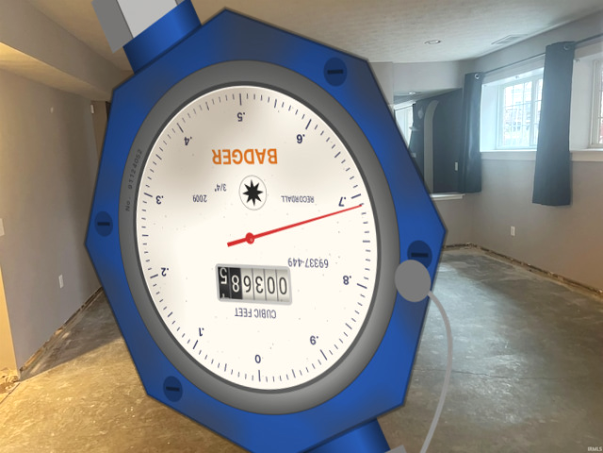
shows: 3684.71 ft³
